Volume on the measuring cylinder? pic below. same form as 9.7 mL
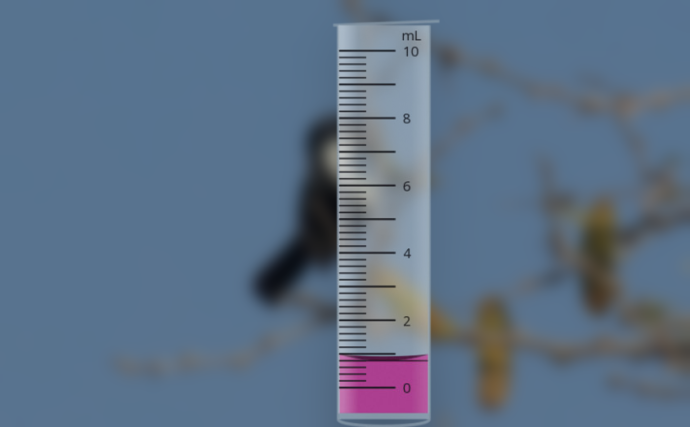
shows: 0.8 mL
